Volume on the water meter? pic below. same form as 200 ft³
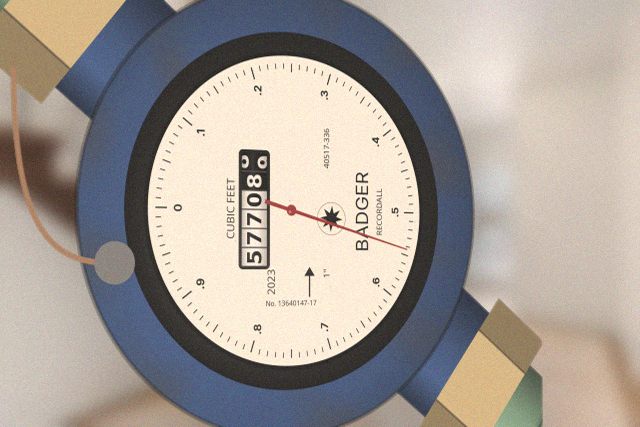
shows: 577088.54 ft³
